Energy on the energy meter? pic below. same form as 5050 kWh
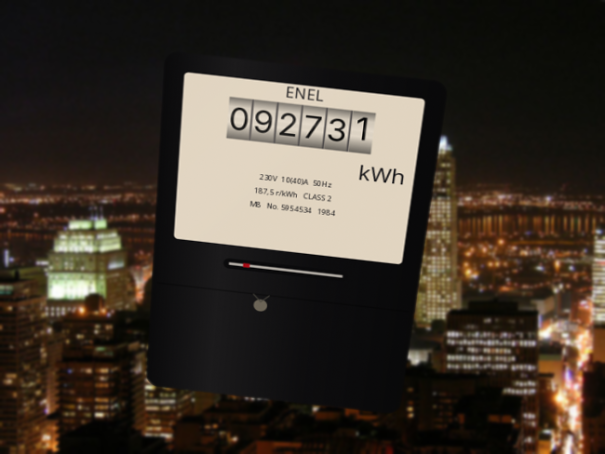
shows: 92731 kWh
